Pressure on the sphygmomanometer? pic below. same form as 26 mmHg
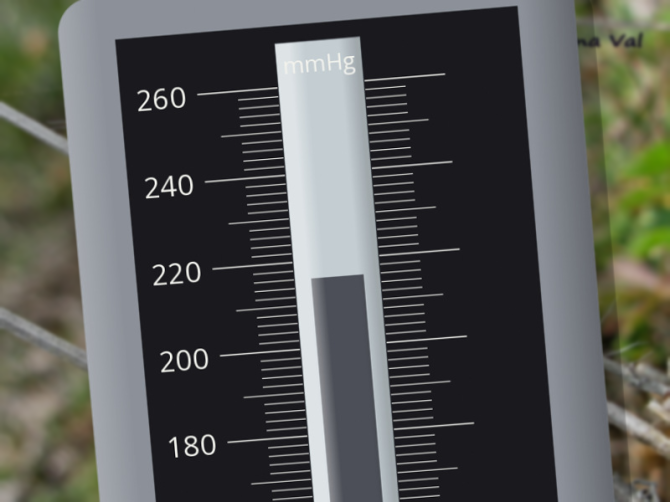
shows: 216 mmHg
